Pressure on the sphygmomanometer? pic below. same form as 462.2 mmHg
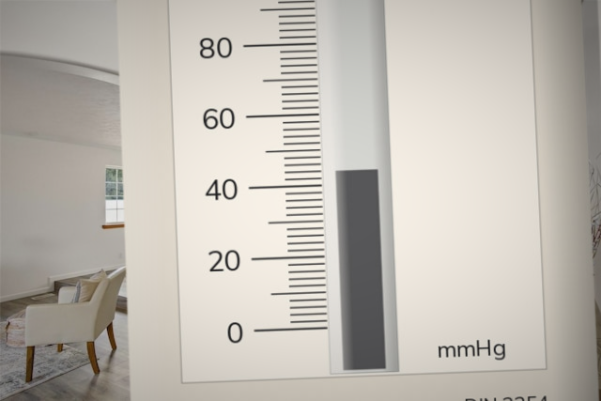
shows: 44 mmHg
